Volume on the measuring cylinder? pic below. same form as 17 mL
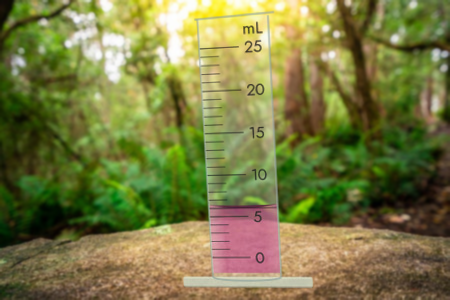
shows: 6 mL
